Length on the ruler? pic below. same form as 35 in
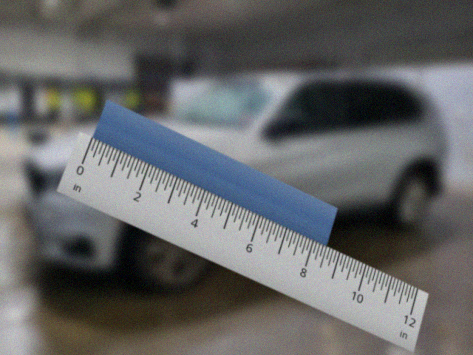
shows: 8.5 in
